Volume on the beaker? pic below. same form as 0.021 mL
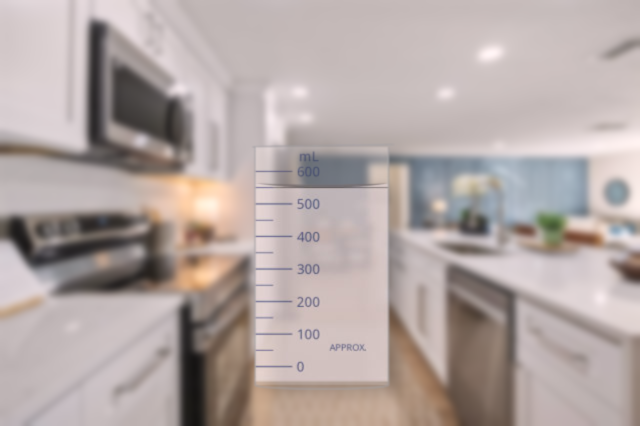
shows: 550 mL
